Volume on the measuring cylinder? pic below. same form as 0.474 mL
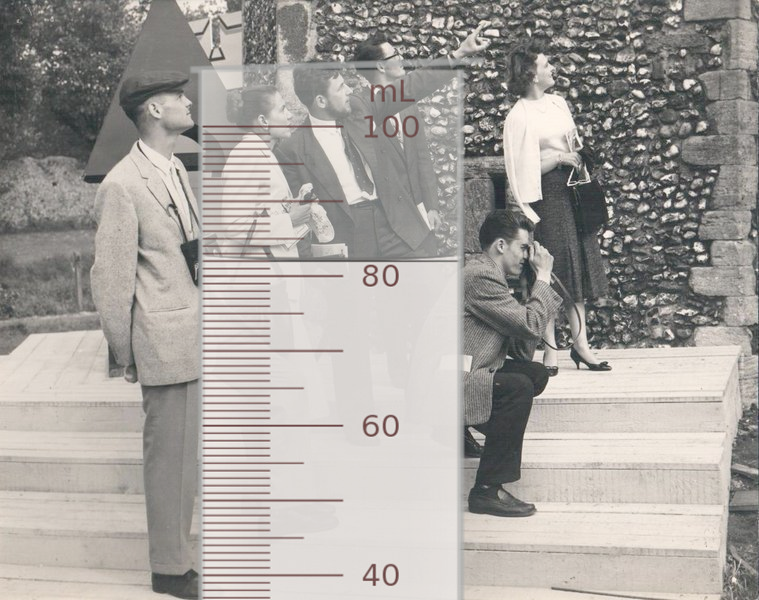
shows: 82 mL
